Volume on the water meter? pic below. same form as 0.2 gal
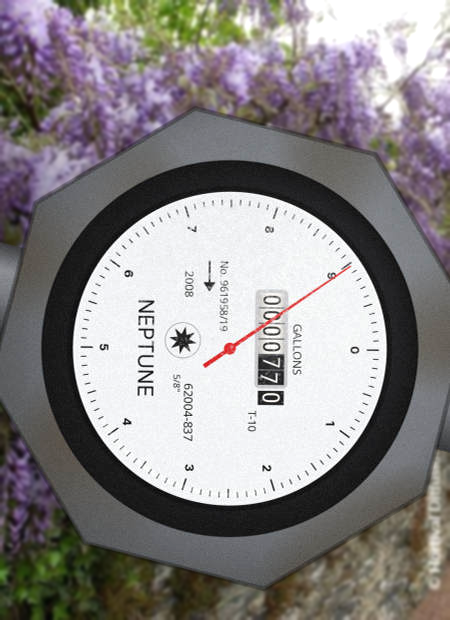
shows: 769.0 gal
